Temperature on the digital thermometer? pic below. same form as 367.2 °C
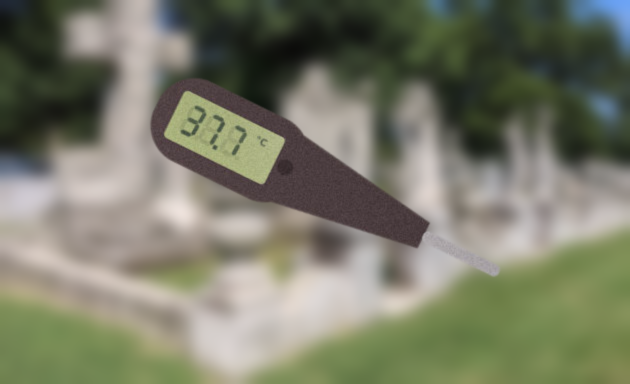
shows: 37.7 °C
